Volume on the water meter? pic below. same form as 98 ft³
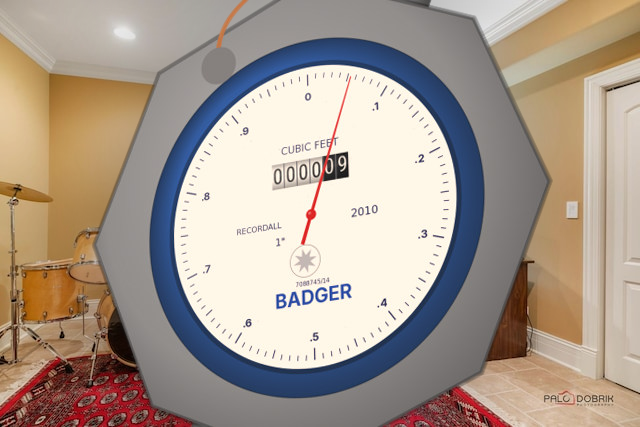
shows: 9.05 ft³
